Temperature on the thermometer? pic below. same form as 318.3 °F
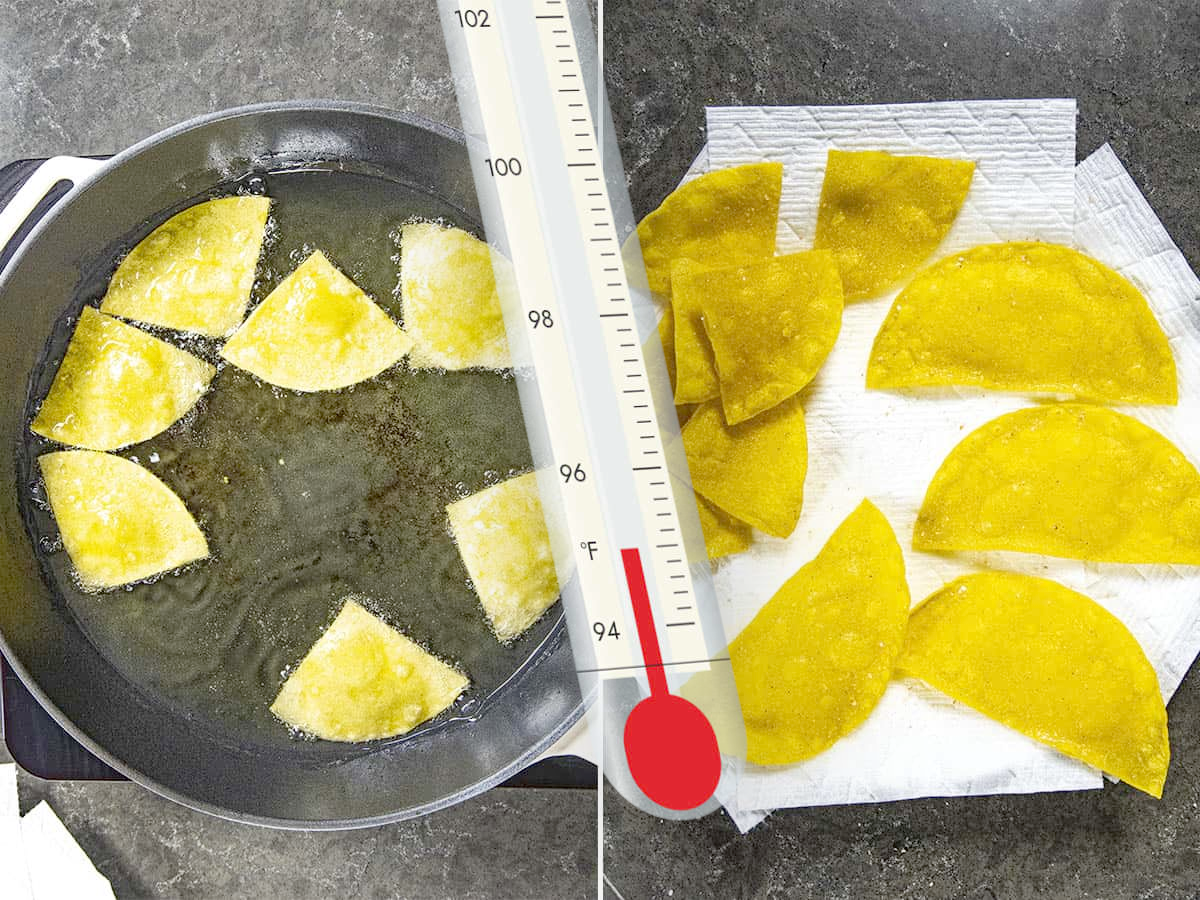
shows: 95 °F
